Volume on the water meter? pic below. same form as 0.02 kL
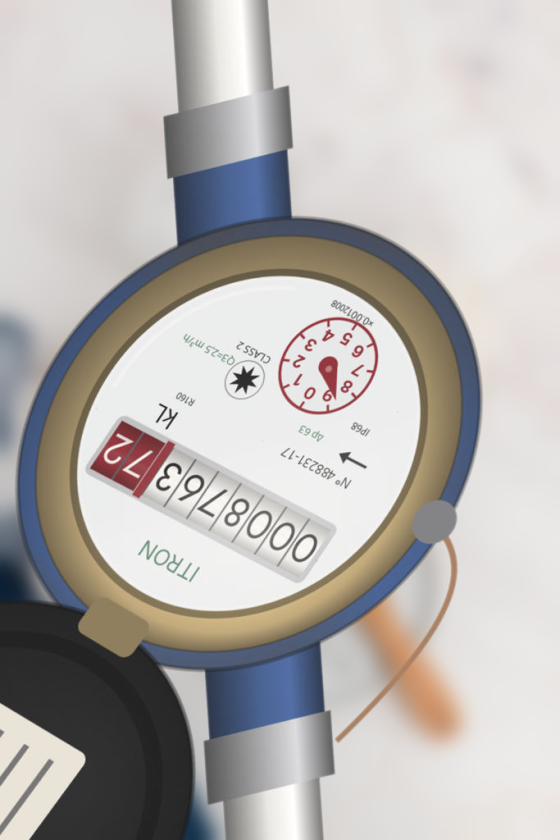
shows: 8763.728 kL
